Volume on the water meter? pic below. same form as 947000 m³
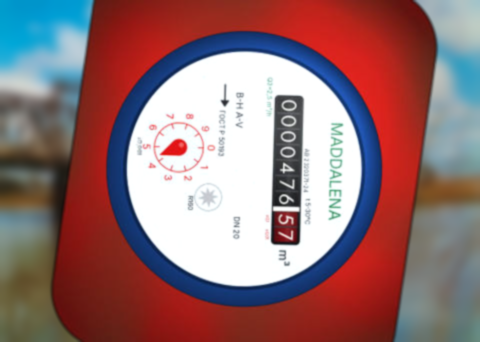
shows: 476.574 m³
